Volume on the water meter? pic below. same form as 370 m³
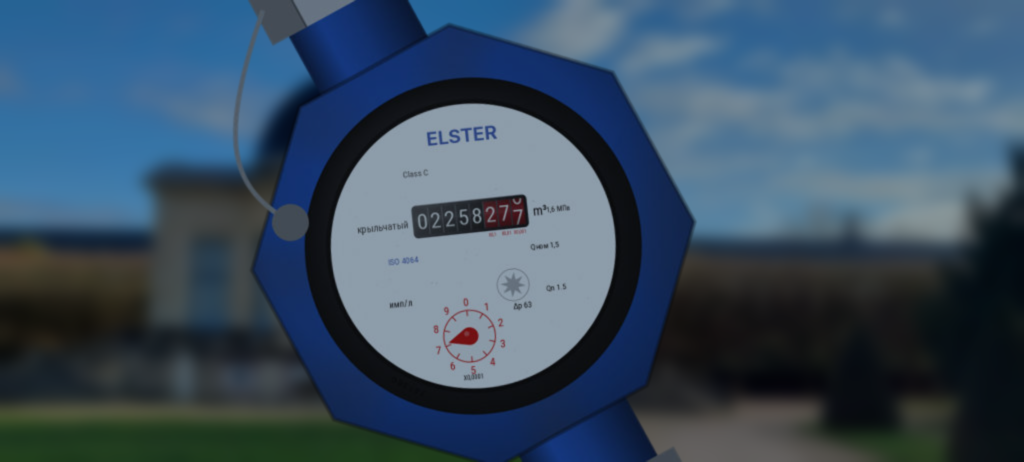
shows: 2258.2767 m³
